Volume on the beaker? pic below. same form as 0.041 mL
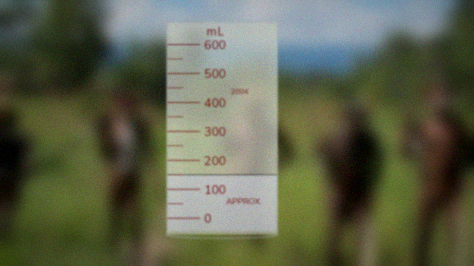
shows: 150 mL
